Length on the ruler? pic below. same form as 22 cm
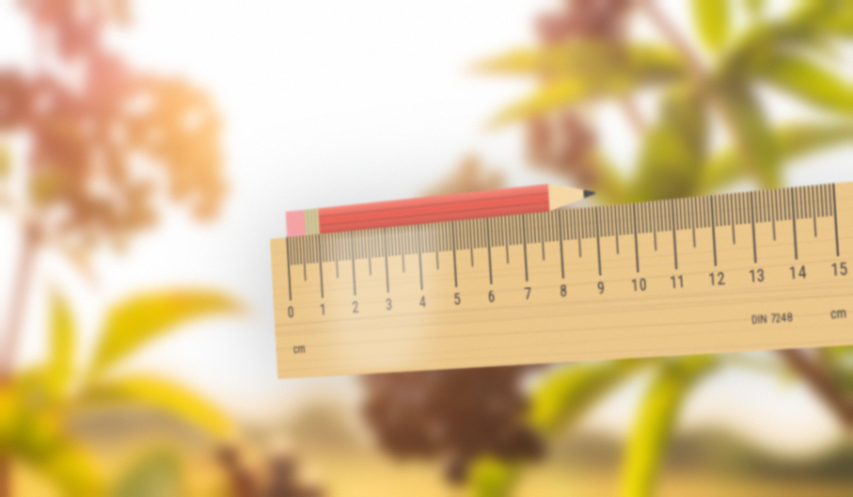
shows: 9 cm
